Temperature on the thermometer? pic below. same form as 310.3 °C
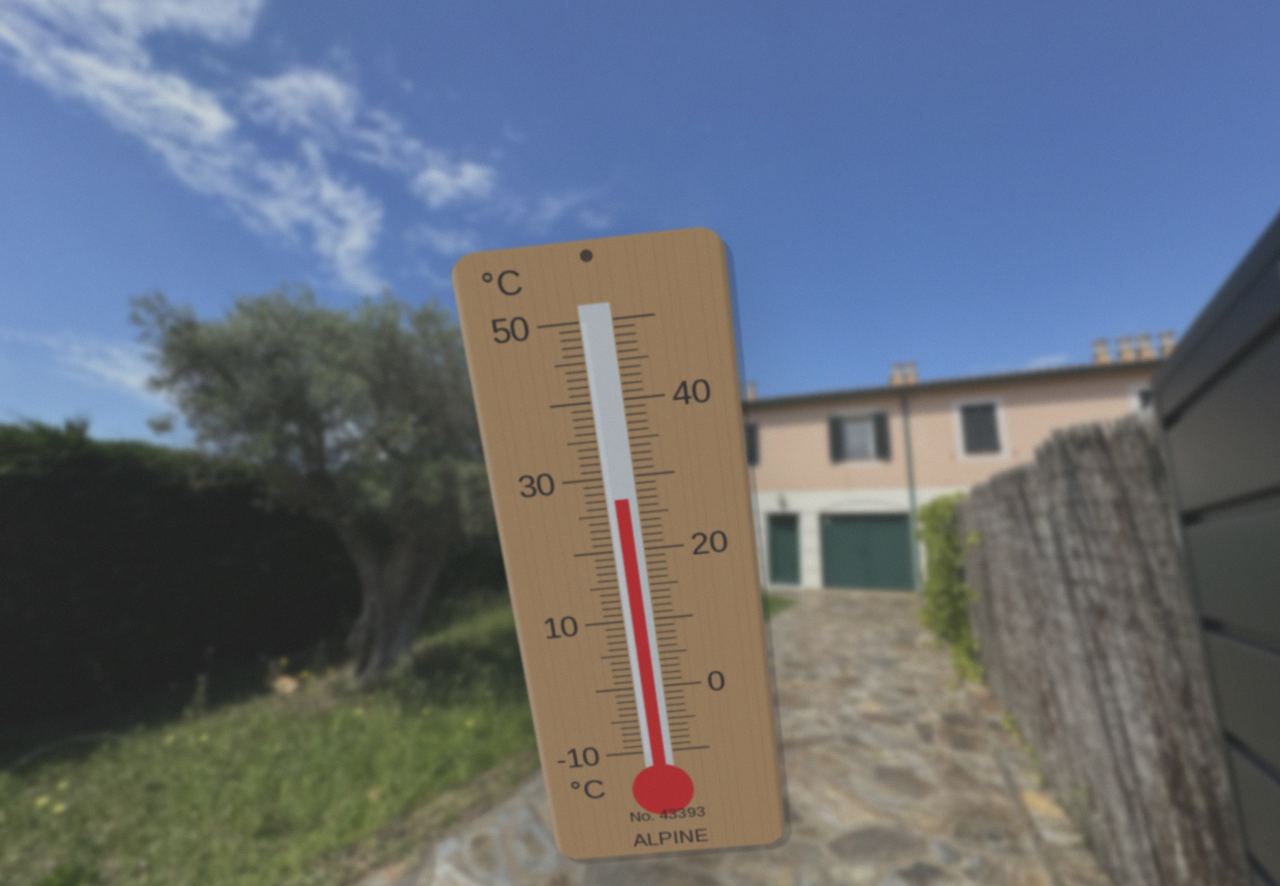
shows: 27 °C
